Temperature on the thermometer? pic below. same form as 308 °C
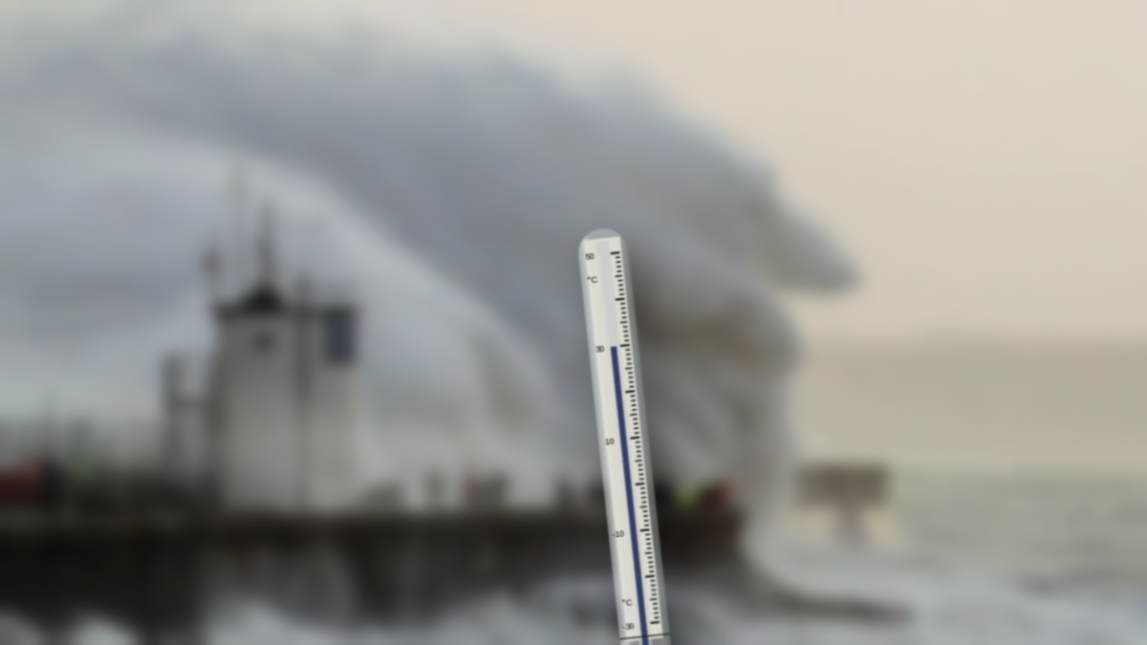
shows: 30 °C
